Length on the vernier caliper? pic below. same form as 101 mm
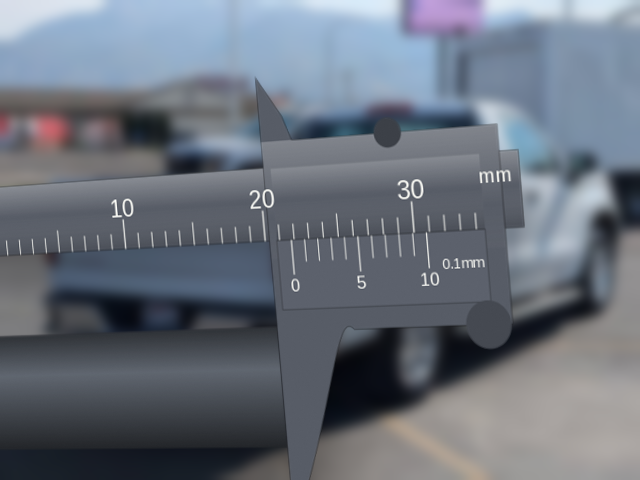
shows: 21.8 mm
